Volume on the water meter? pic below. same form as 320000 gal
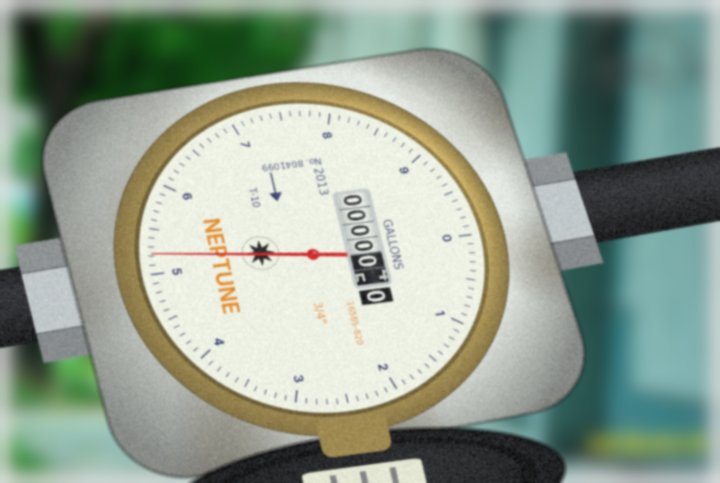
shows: 45.2 gal
